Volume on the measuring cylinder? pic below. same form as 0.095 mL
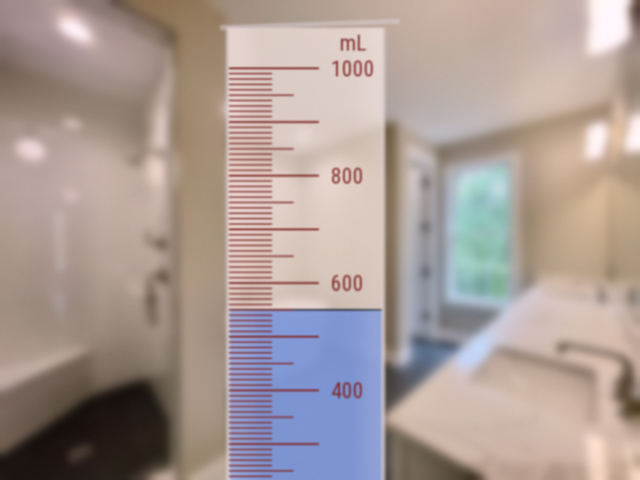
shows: 550 mL
